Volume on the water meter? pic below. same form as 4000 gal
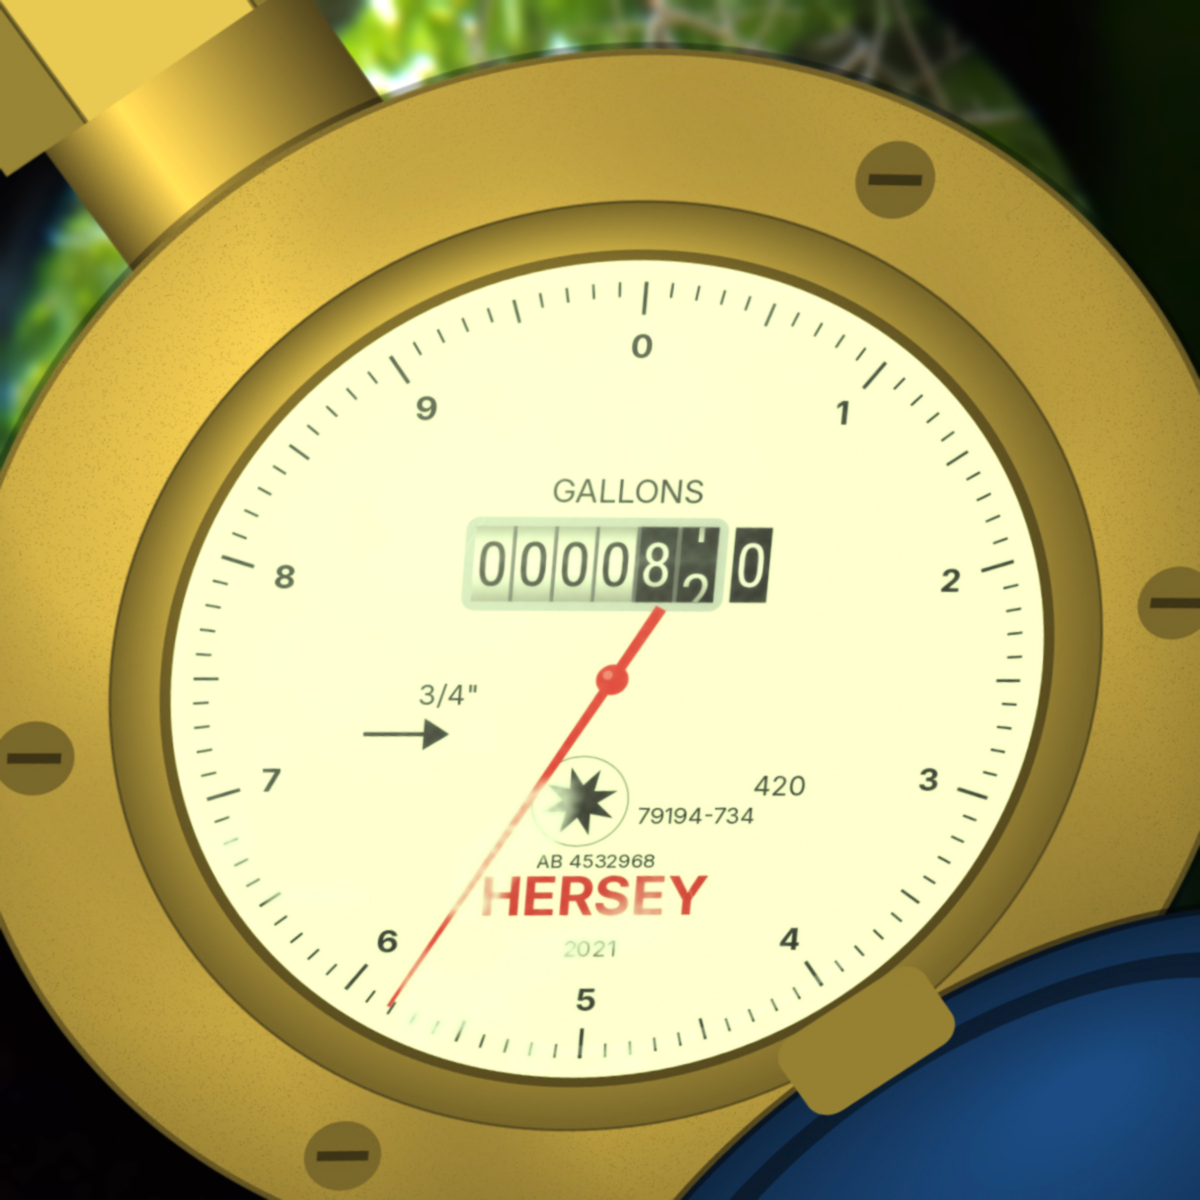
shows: 815.8 gal
